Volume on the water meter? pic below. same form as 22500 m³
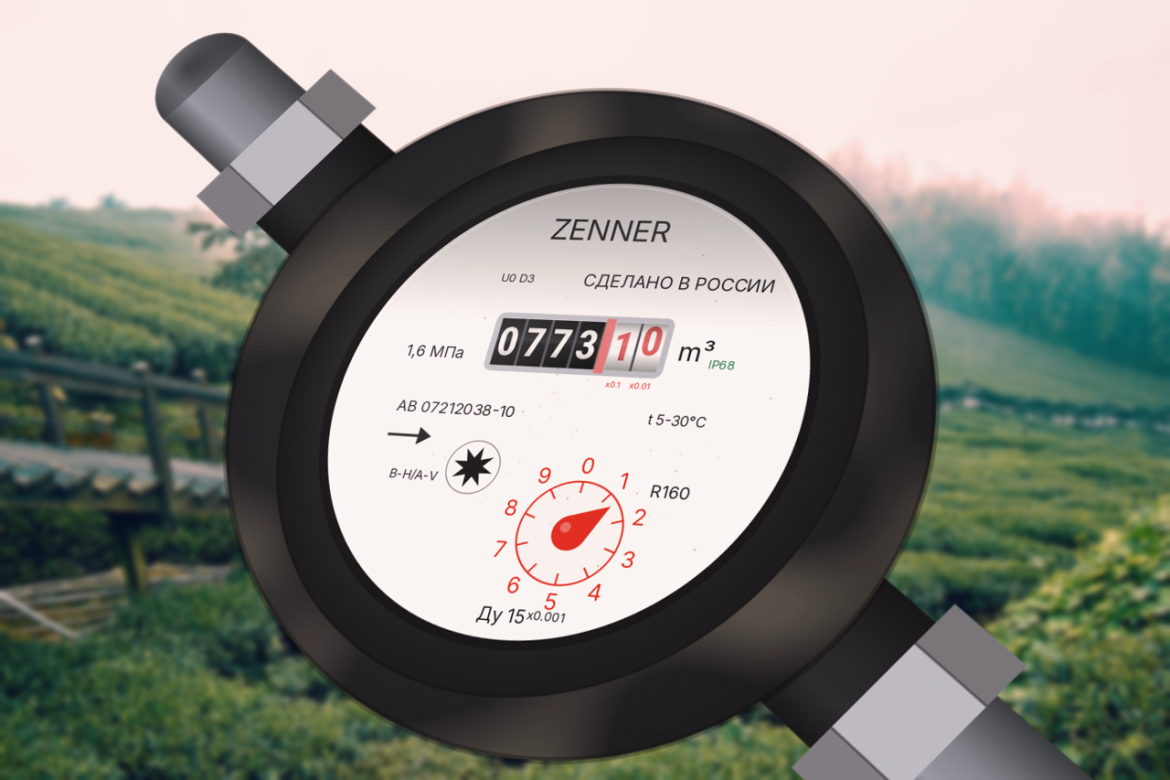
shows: 773.101 m³
